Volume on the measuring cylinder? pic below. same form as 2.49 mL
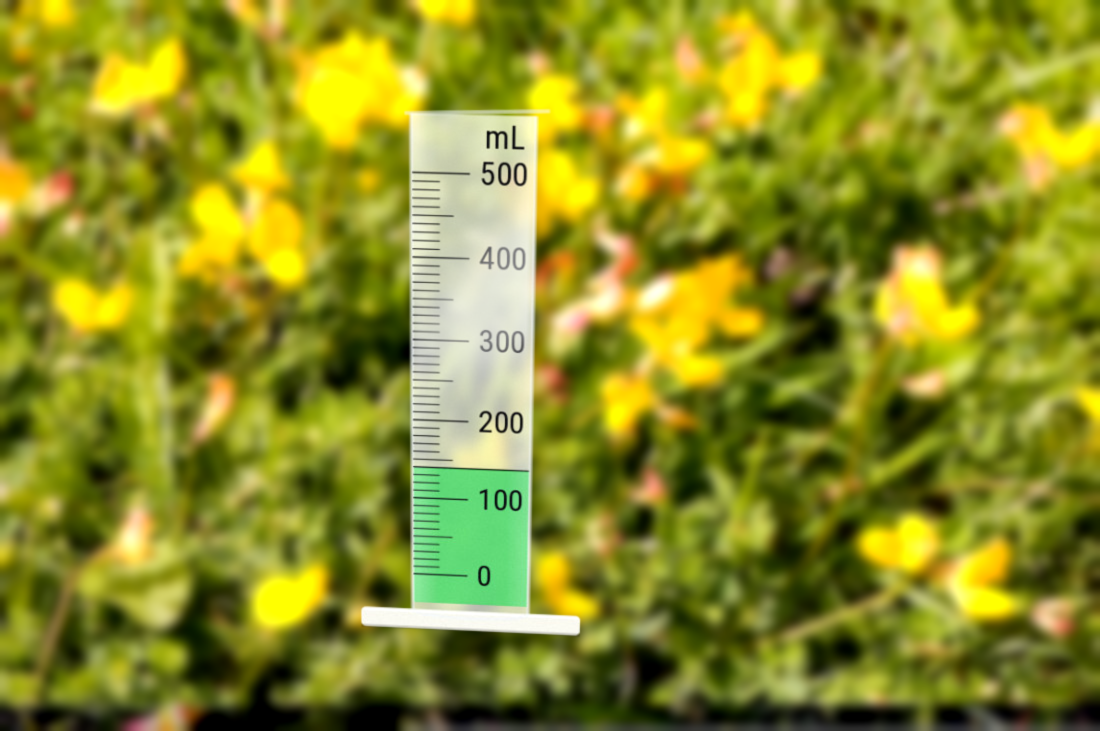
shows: 140 mL
